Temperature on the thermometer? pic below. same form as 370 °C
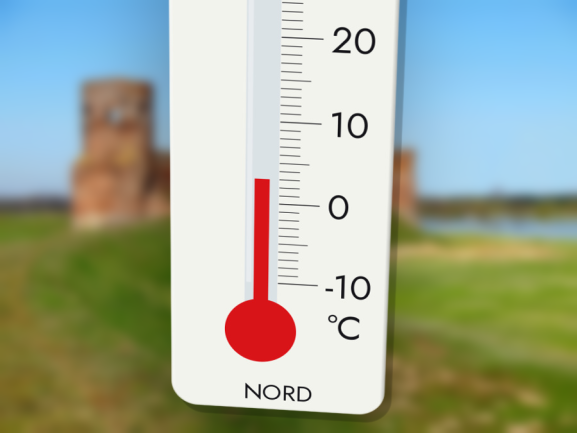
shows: 3 °C
